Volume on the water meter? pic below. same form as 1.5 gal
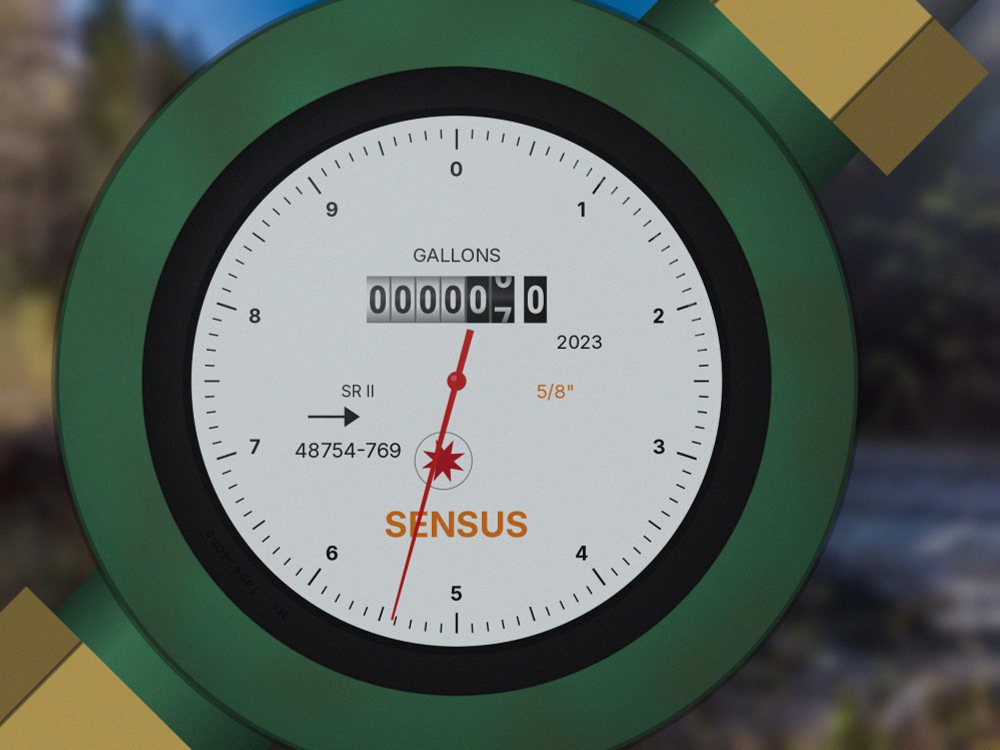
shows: 65.4 gal
